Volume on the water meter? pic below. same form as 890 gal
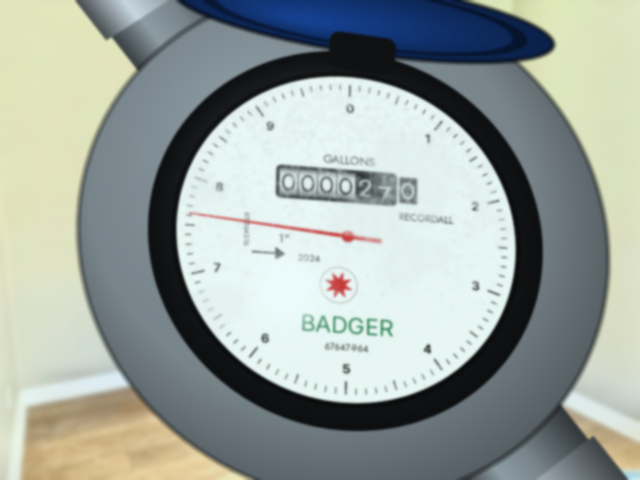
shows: 267.6 gal
